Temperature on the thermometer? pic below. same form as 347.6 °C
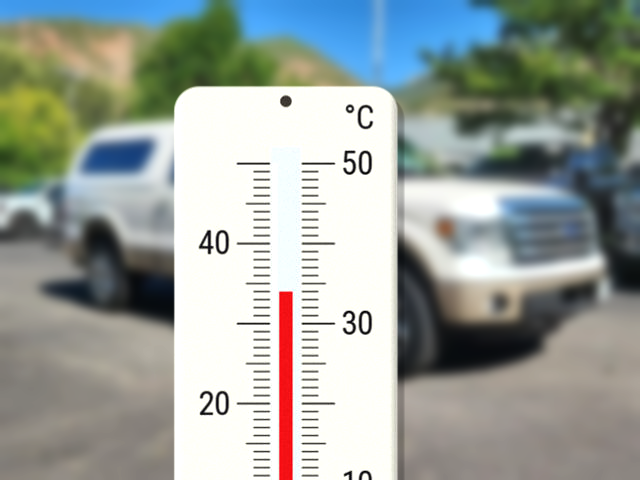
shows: 34 °C
